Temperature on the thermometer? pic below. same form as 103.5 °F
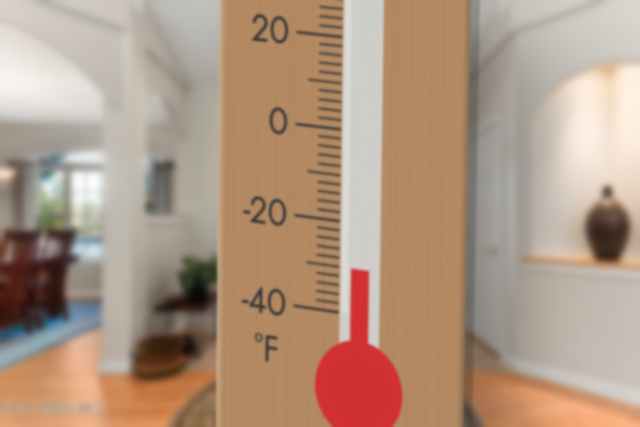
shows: -30 °F
